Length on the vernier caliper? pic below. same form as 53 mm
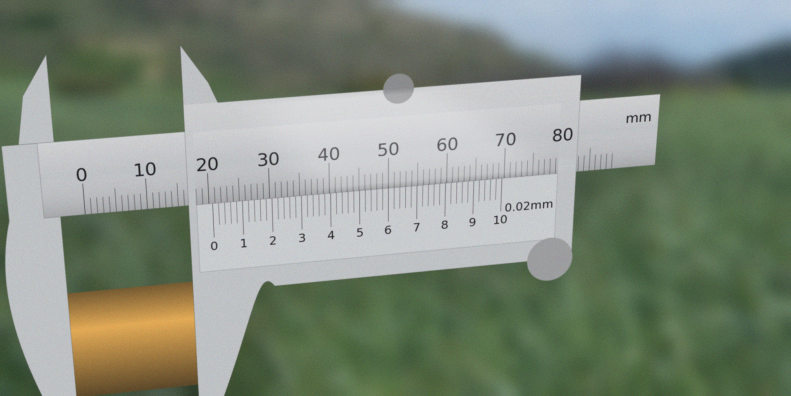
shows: 20.6 mm
